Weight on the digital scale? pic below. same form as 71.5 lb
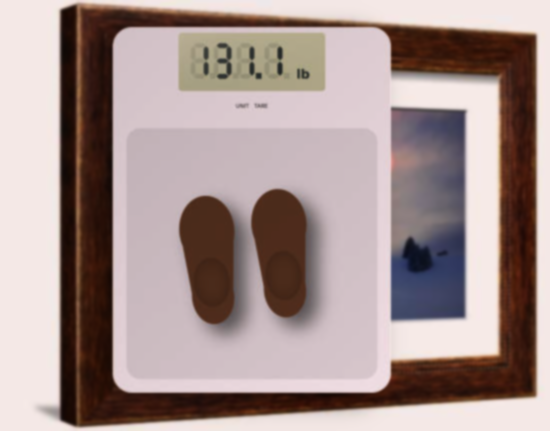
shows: 131.1 lb
